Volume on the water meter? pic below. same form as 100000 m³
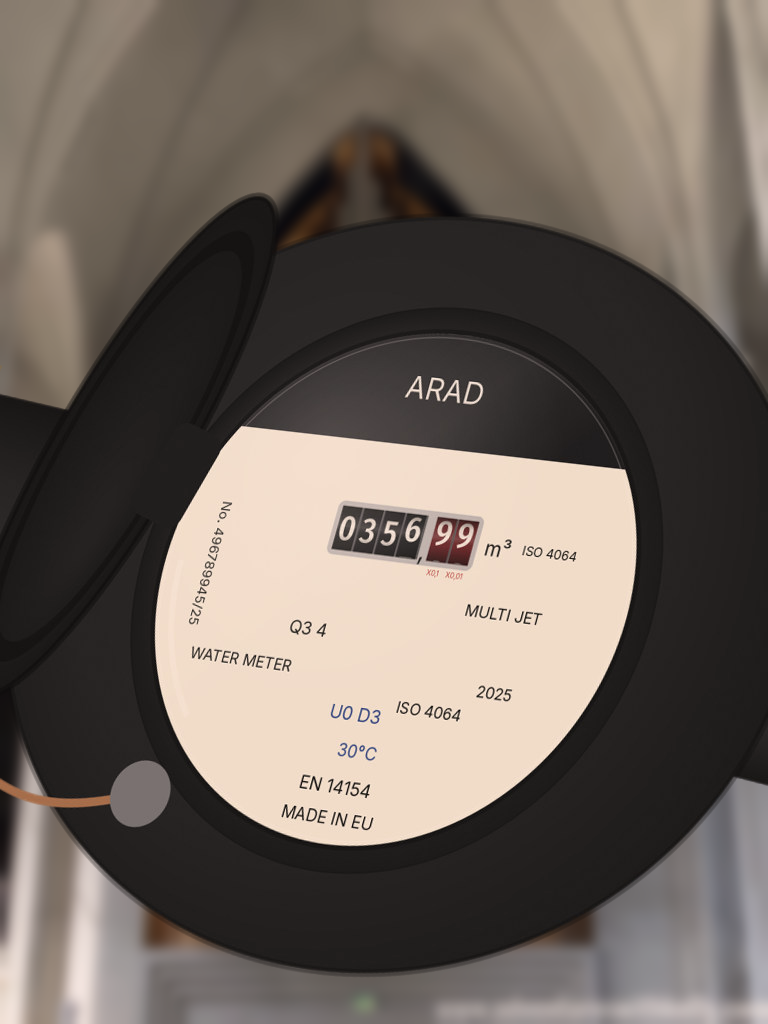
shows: 356.99 m³
